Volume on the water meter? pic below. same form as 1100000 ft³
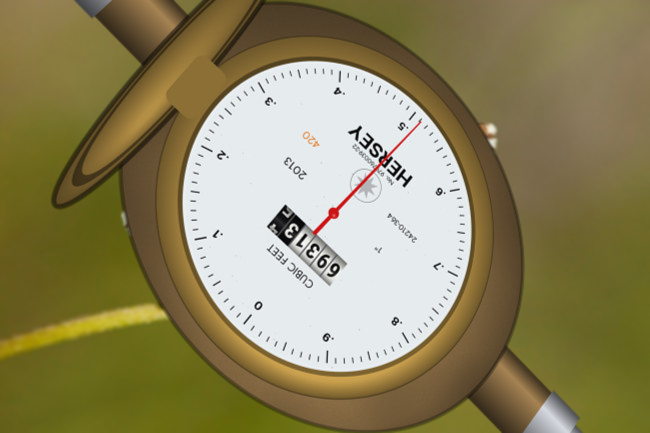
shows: 693134.51 ft³
